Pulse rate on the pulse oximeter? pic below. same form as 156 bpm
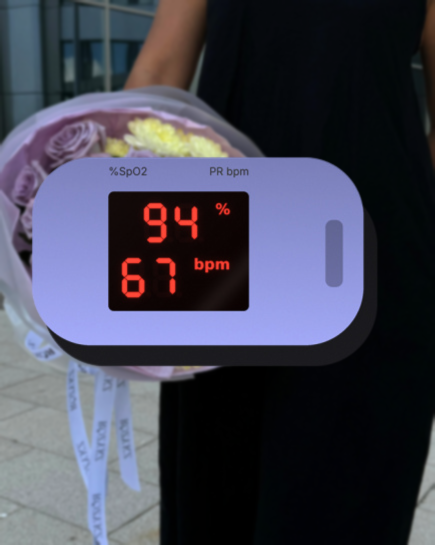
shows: 67 bpm
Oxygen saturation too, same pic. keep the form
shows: 94 %
